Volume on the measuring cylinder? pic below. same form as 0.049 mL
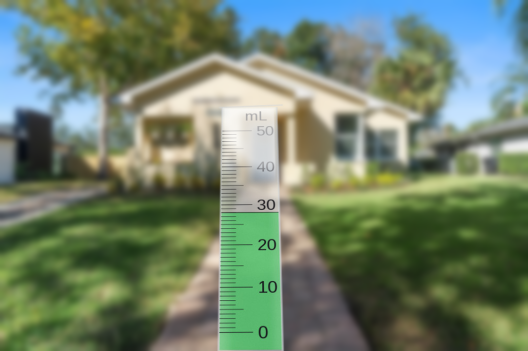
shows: 28 mL
